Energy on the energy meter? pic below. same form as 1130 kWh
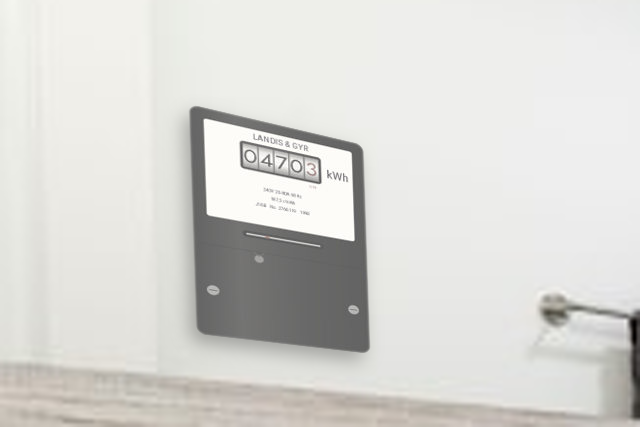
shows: 470.3 kWh
